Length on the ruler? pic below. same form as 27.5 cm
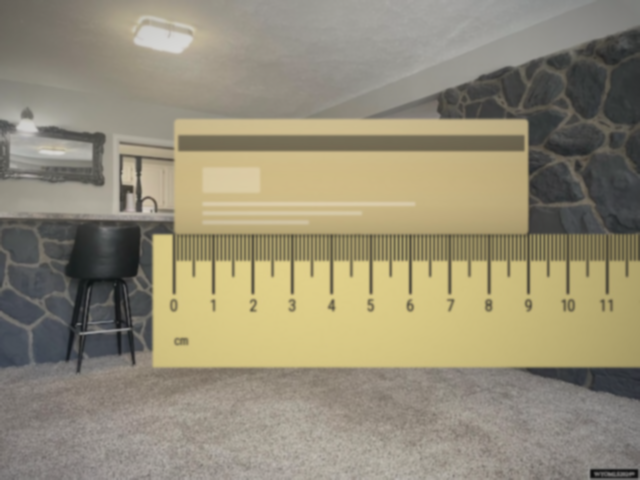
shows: 9 cm
